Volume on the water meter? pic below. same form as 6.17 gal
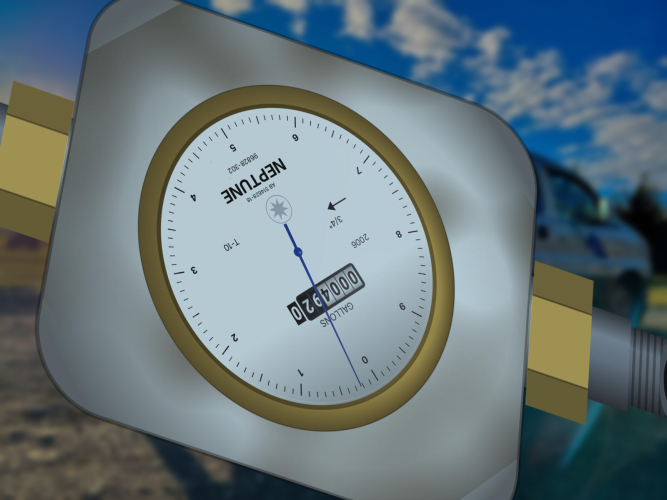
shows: 4920.2 gal
